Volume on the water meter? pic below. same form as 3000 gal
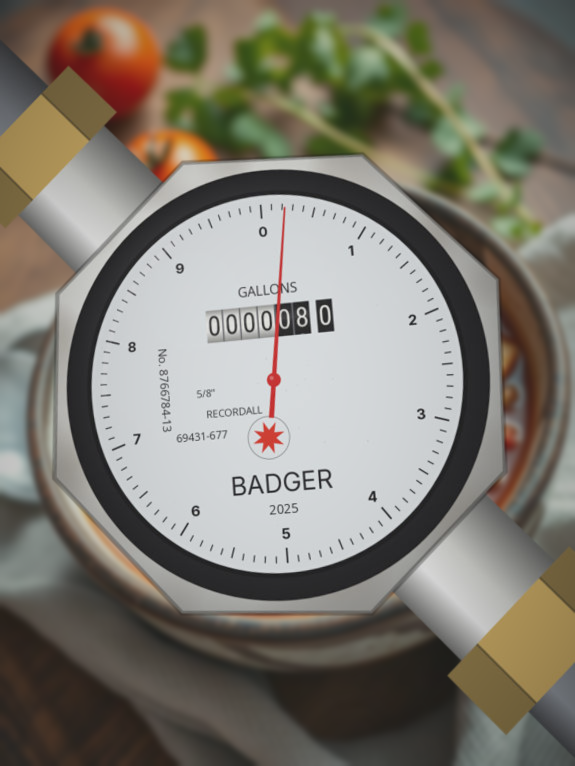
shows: 80.2 gal
